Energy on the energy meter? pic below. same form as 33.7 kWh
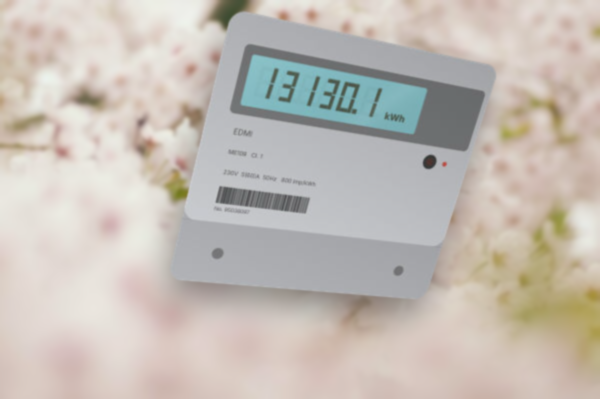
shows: 13130.1 kWh
